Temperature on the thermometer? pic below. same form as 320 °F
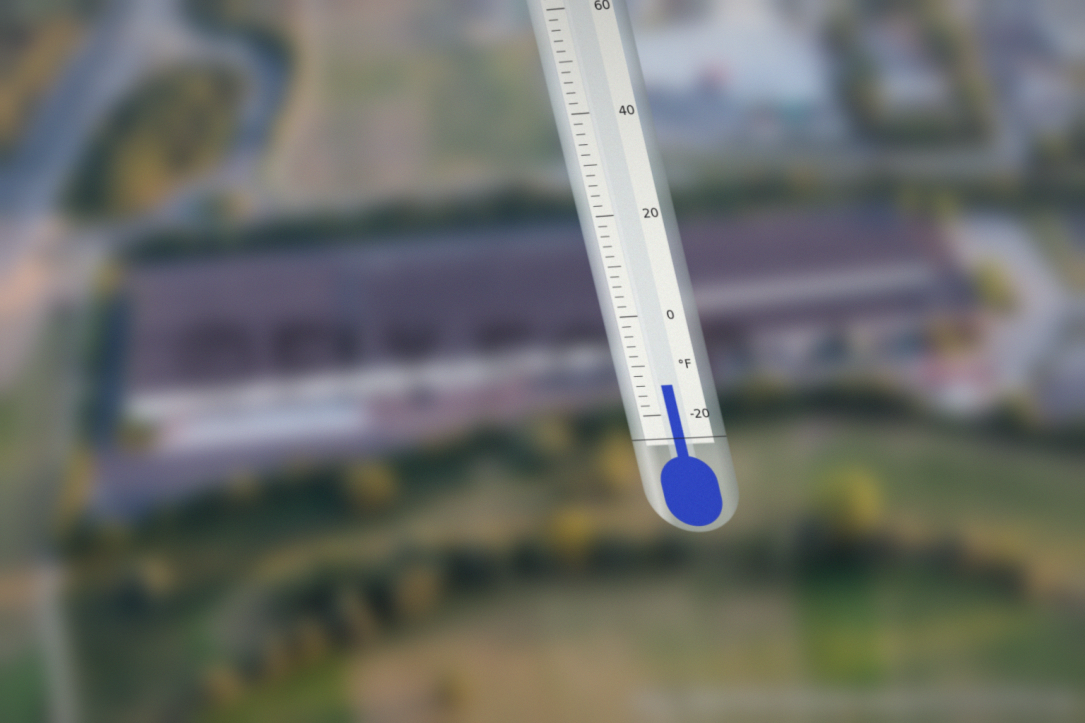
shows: -14 °F
